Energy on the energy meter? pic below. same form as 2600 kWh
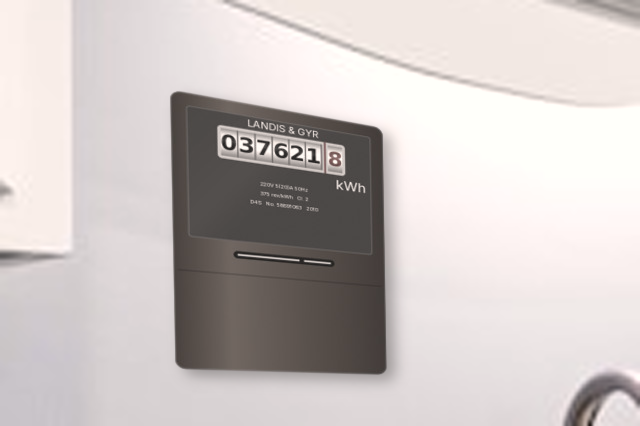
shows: 37621.8 kWh
